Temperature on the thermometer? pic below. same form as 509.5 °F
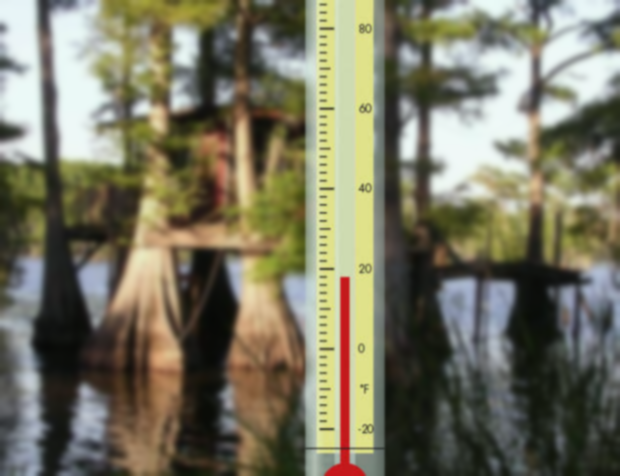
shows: 18 °F
